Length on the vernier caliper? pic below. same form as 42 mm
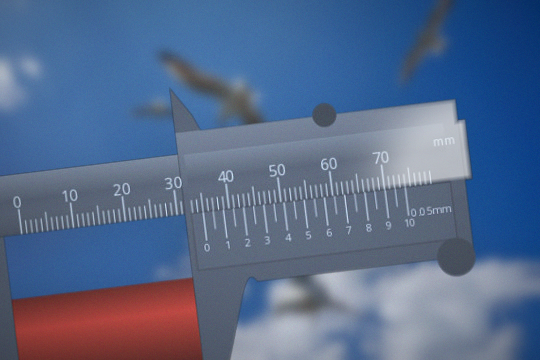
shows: 35.0 mm
